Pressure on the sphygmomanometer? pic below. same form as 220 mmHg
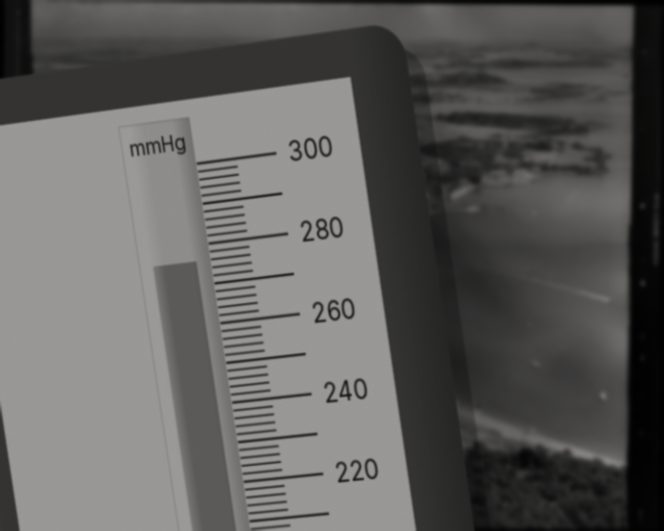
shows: 276 mmHg
